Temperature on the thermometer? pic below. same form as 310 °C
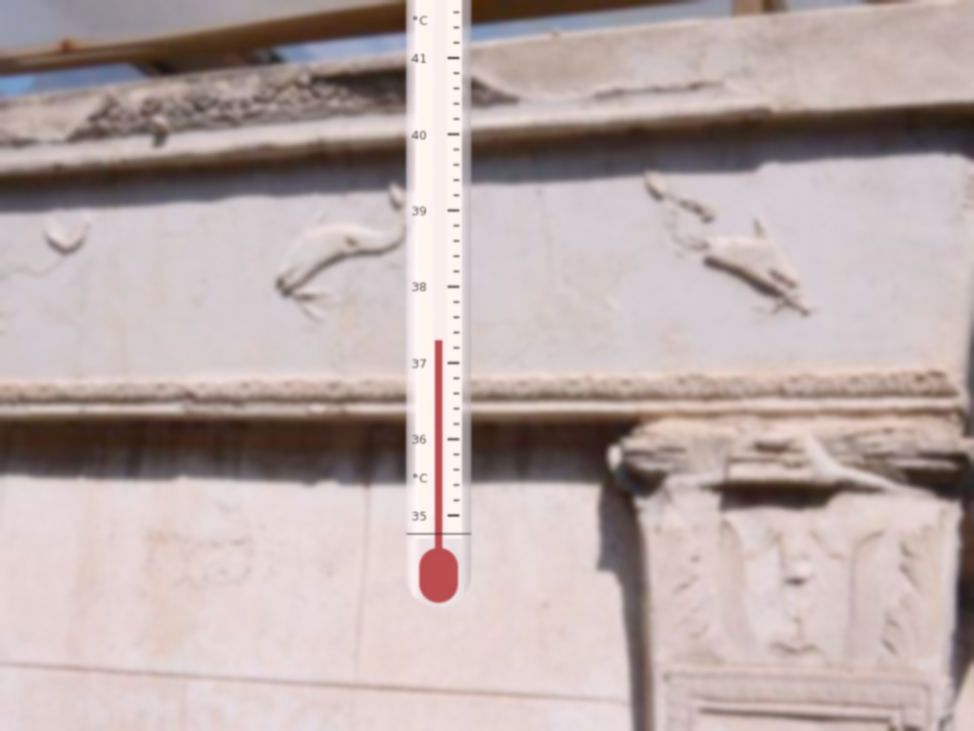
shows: 37.3 °C
